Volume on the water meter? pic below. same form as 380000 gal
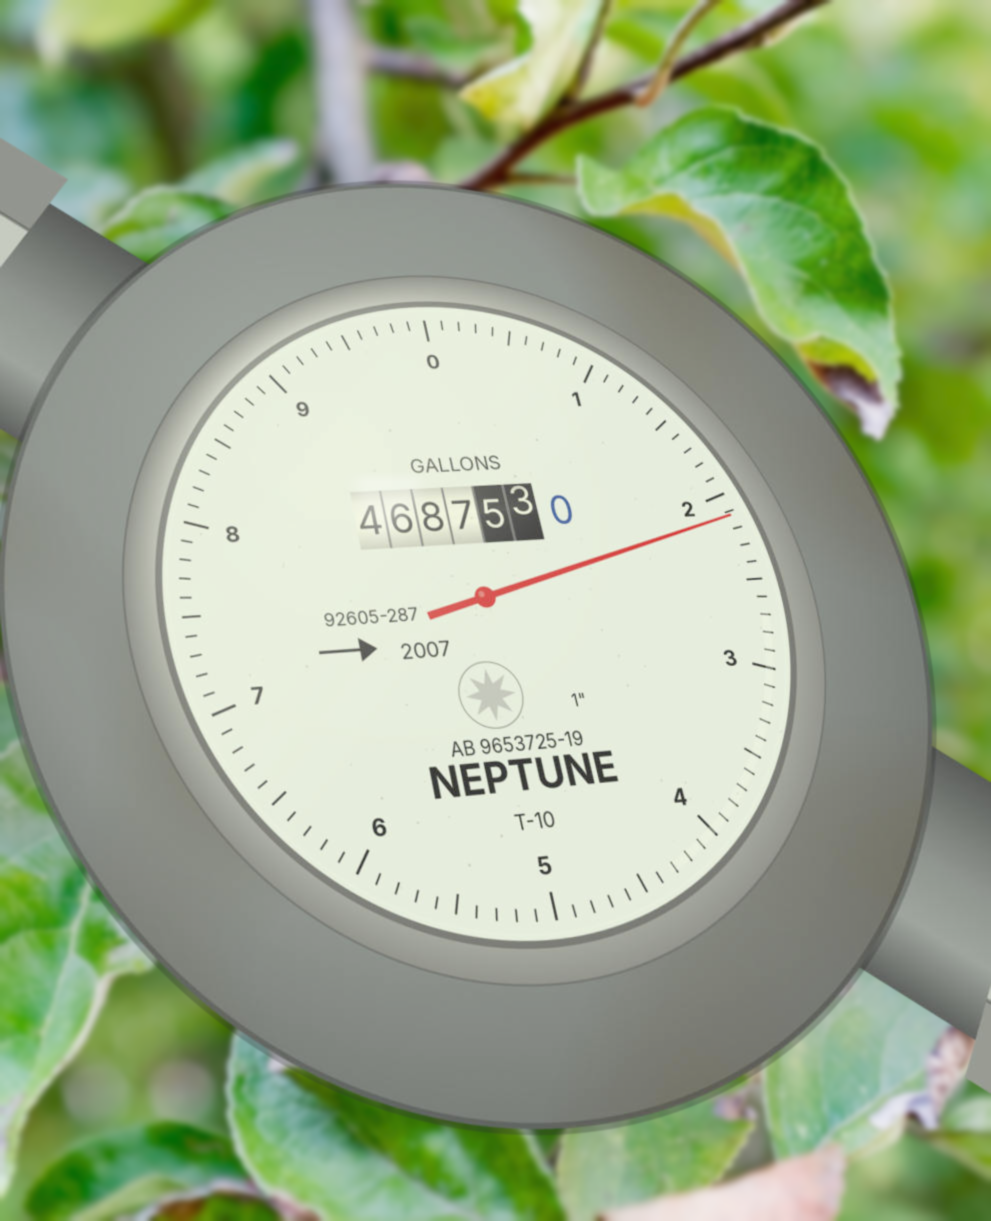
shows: 4687532.1 gal
